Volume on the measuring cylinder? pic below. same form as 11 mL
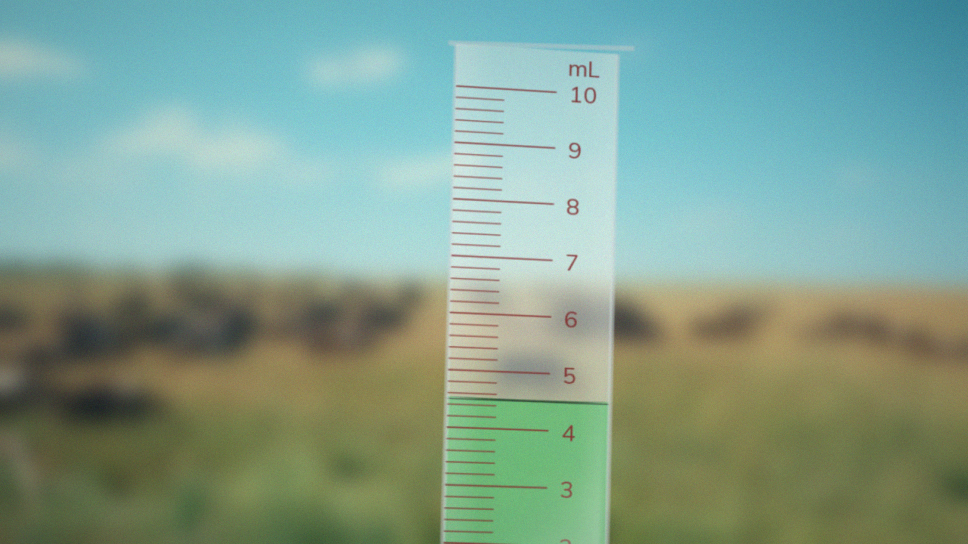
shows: 4.5 mL
